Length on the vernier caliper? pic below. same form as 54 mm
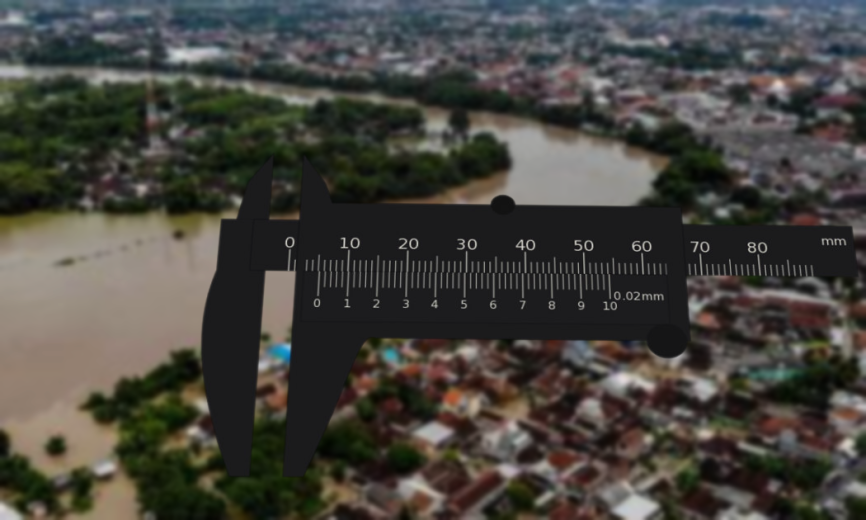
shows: 5.2 mm
